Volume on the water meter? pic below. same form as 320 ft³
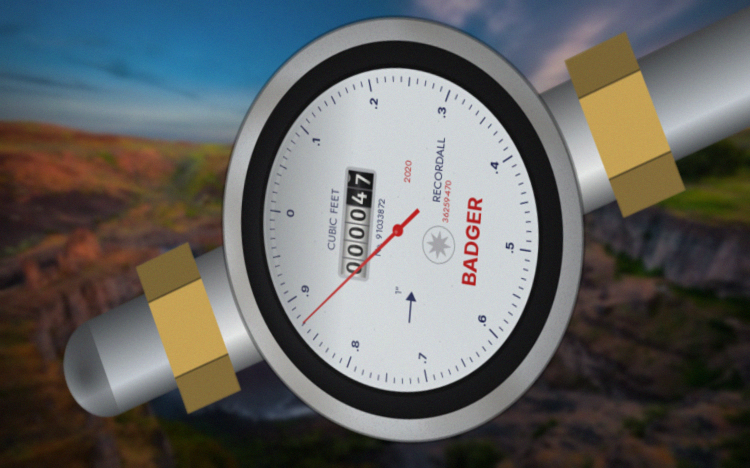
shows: 46.87 ft³
